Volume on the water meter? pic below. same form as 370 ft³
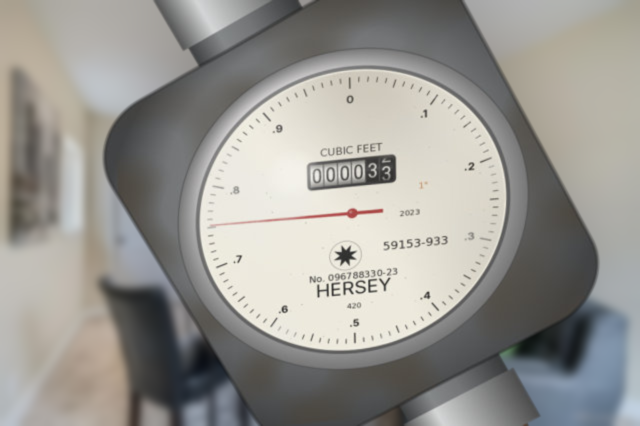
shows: 32.75 ft³
